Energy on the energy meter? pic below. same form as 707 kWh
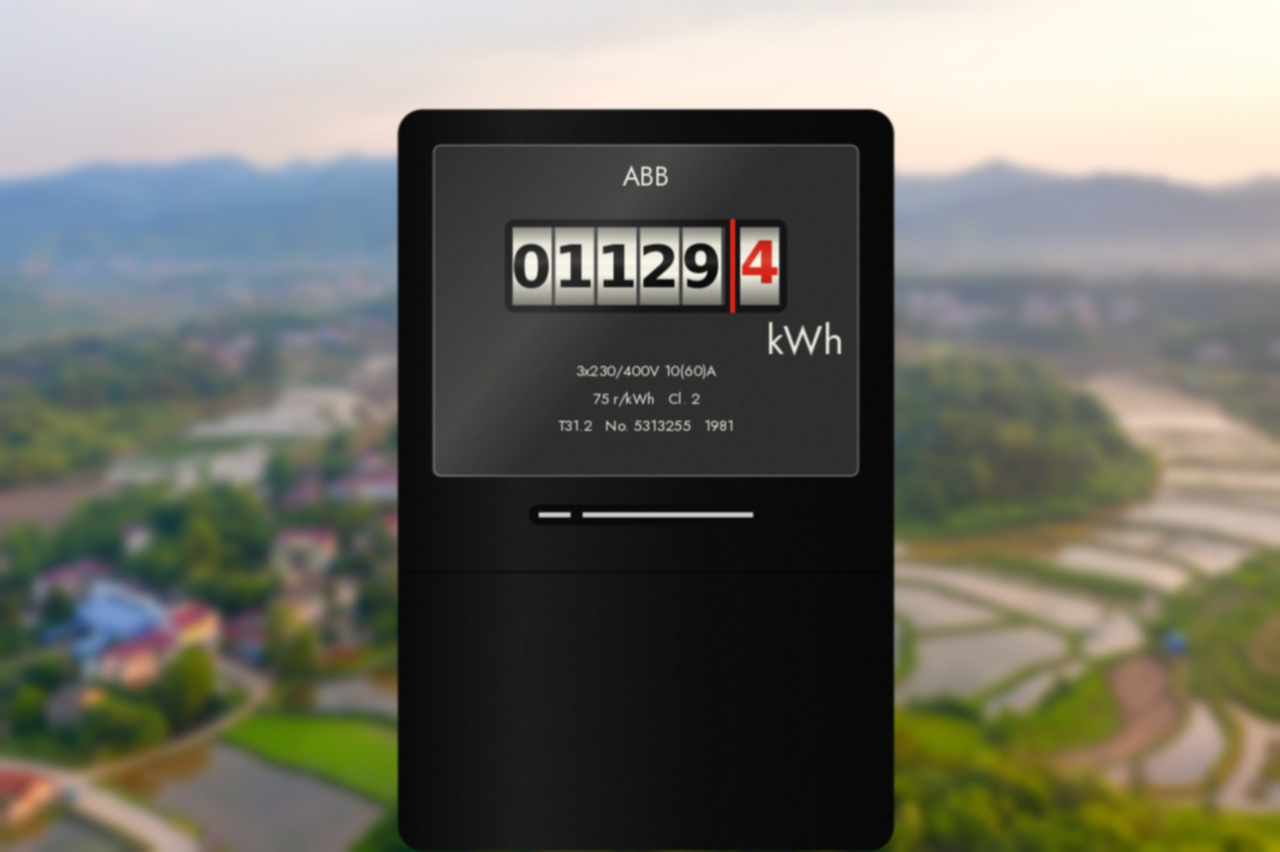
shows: 1129.4 kWh
